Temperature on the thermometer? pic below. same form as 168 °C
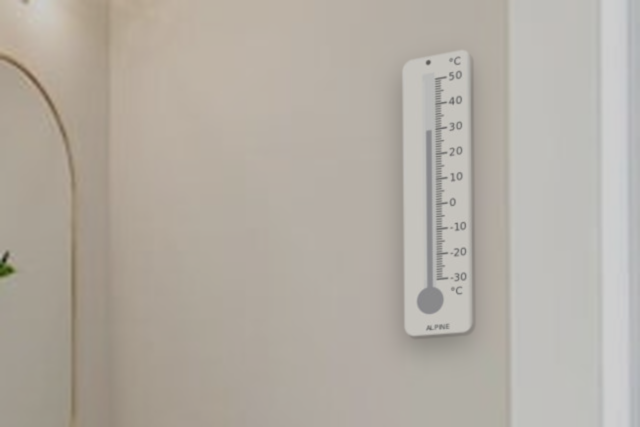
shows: 30 °C
